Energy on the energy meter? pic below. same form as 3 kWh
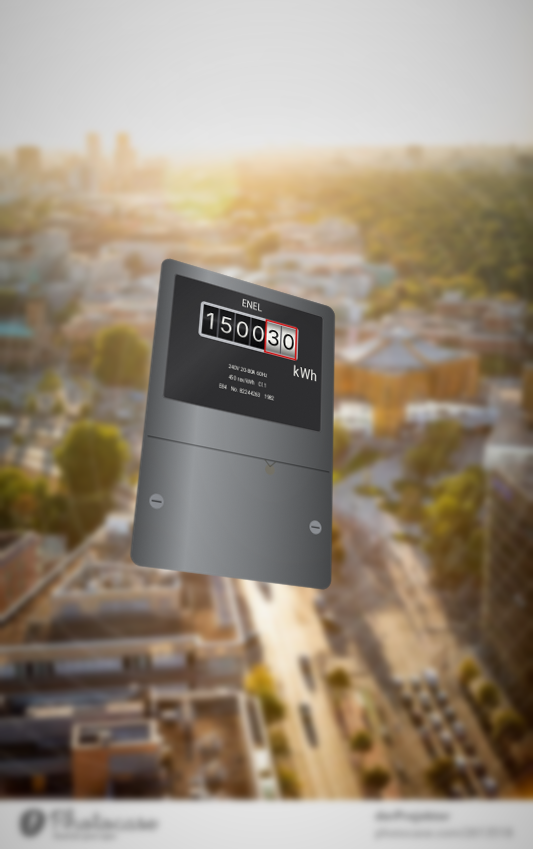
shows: 1500.30 kWh
